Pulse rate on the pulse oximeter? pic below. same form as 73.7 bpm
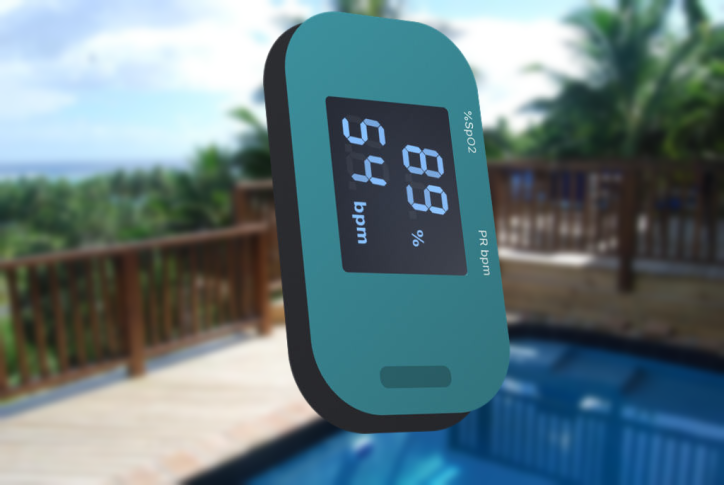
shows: 54 bpm
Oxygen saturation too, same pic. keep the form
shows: 89 %
